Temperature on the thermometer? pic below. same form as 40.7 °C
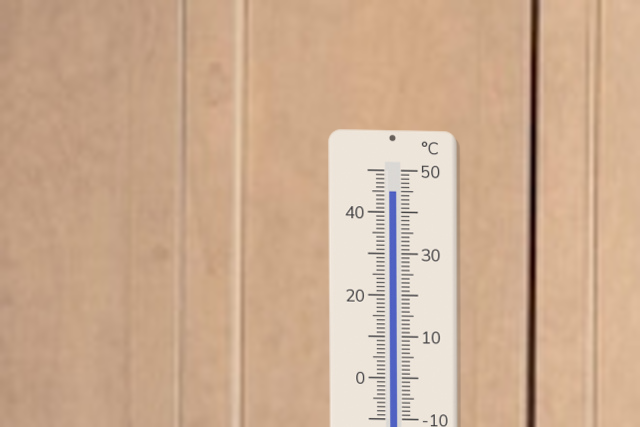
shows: 45 °C
